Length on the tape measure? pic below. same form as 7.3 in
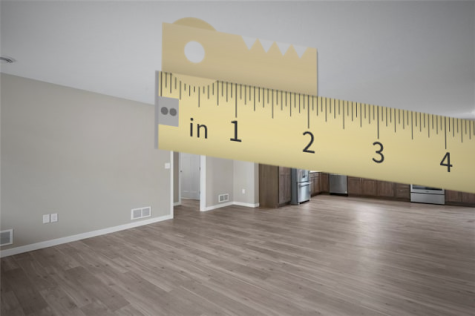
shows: 2.125 in
